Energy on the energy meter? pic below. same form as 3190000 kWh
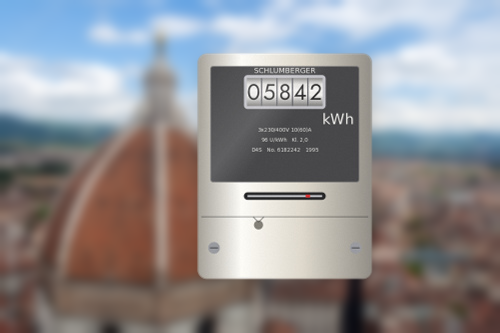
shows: 5842 kWh
